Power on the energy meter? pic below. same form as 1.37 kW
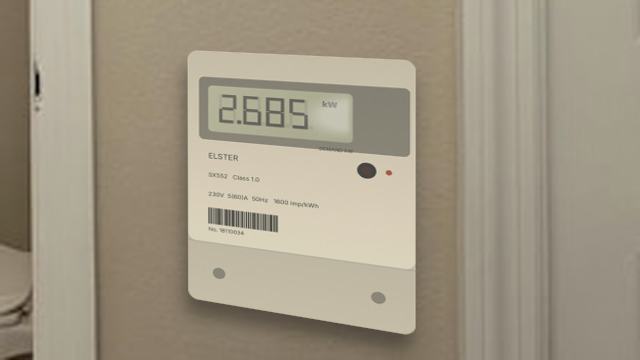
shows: 2.685 kW
